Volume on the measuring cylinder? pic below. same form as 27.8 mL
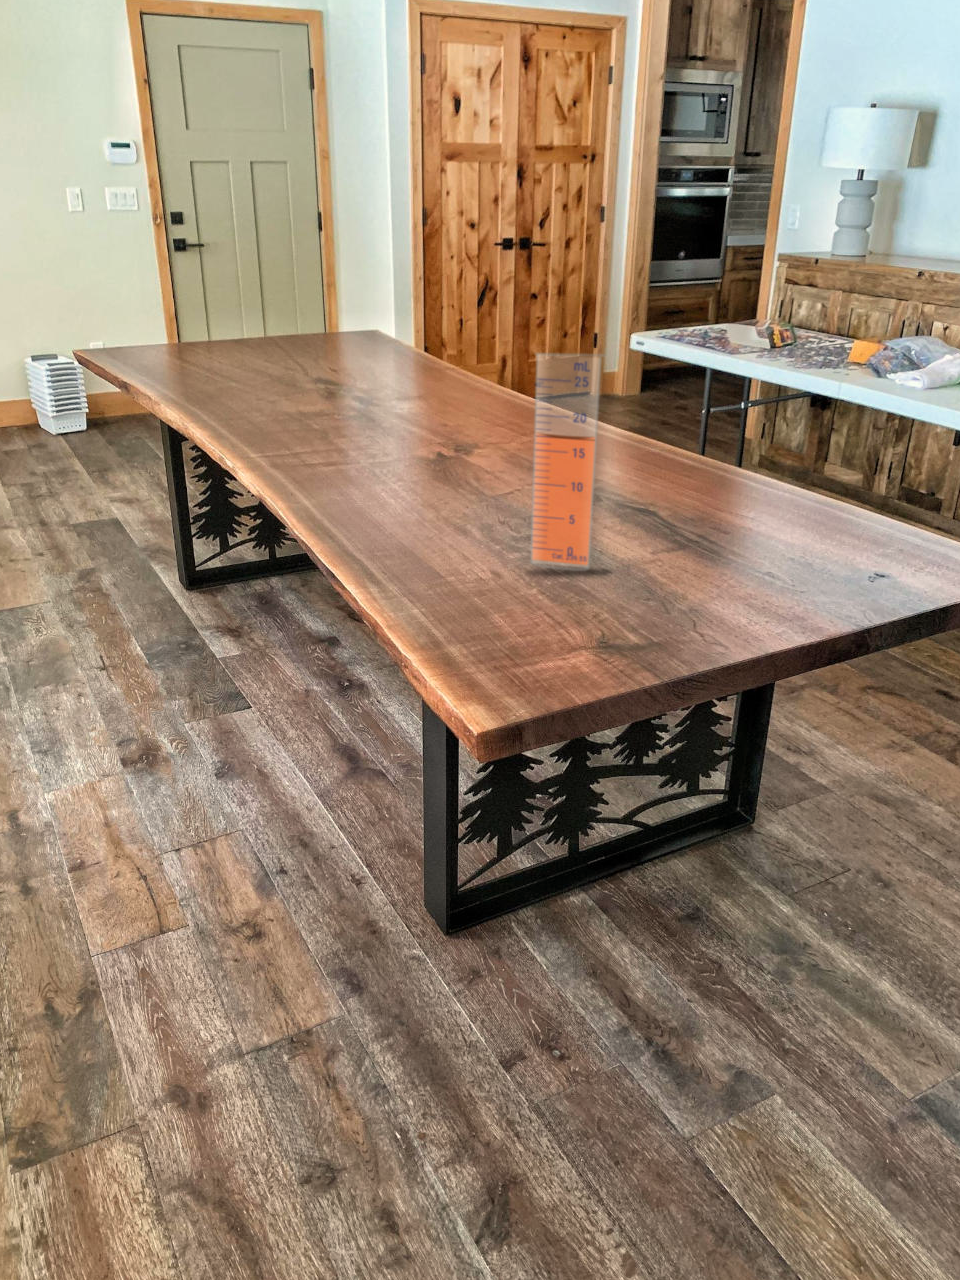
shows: 17 mL
